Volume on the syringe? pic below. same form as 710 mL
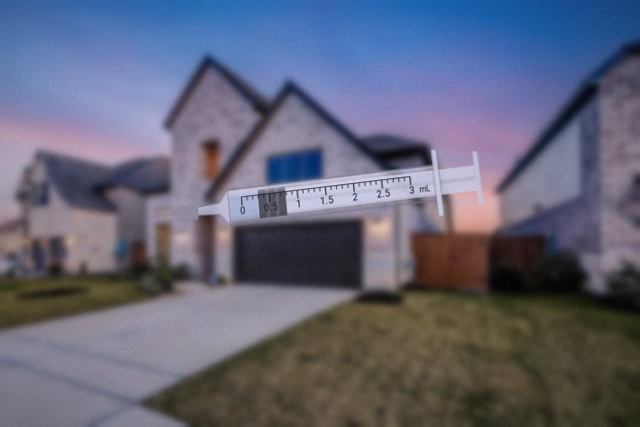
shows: 0.3 mL
